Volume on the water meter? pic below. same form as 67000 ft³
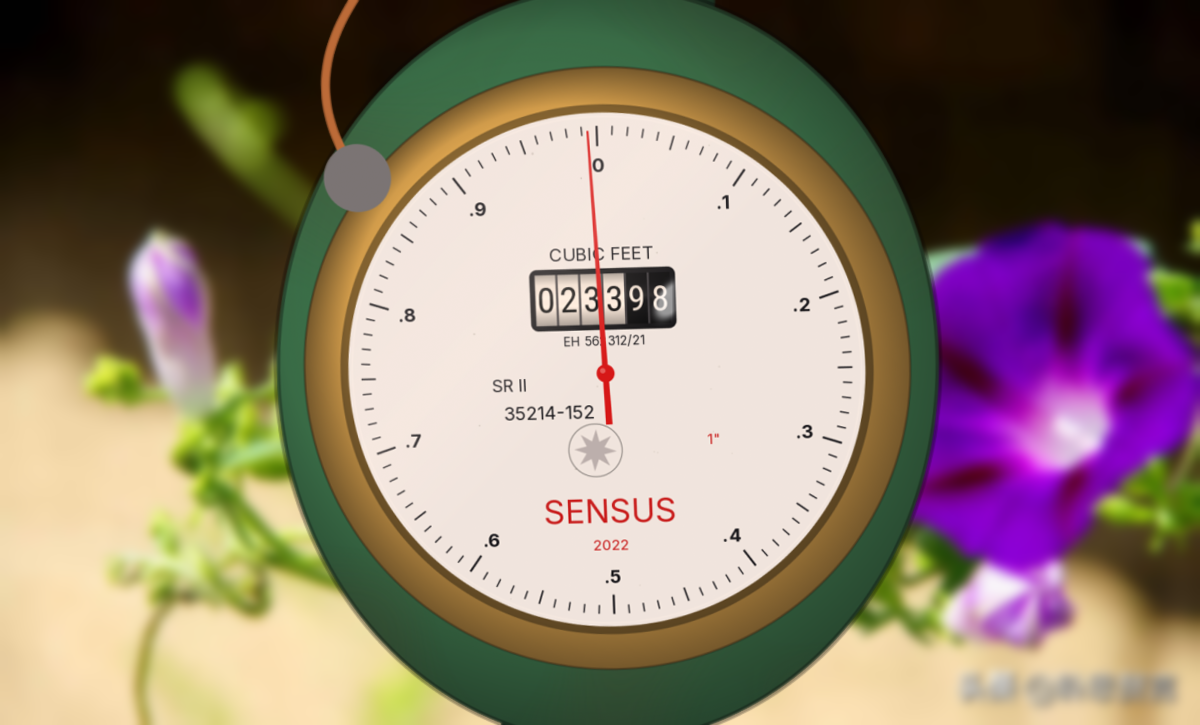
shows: 23397.99 ft³
